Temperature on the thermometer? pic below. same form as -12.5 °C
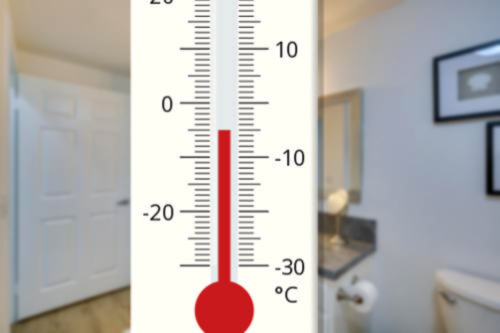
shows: -5 °C
